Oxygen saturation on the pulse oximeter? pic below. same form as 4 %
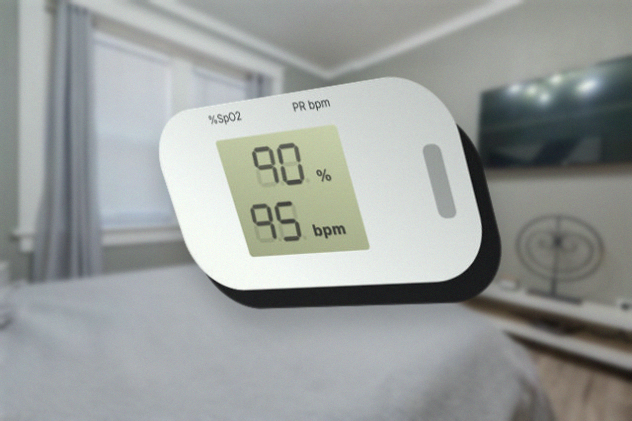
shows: 90 %
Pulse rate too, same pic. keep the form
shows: 95 bpm
